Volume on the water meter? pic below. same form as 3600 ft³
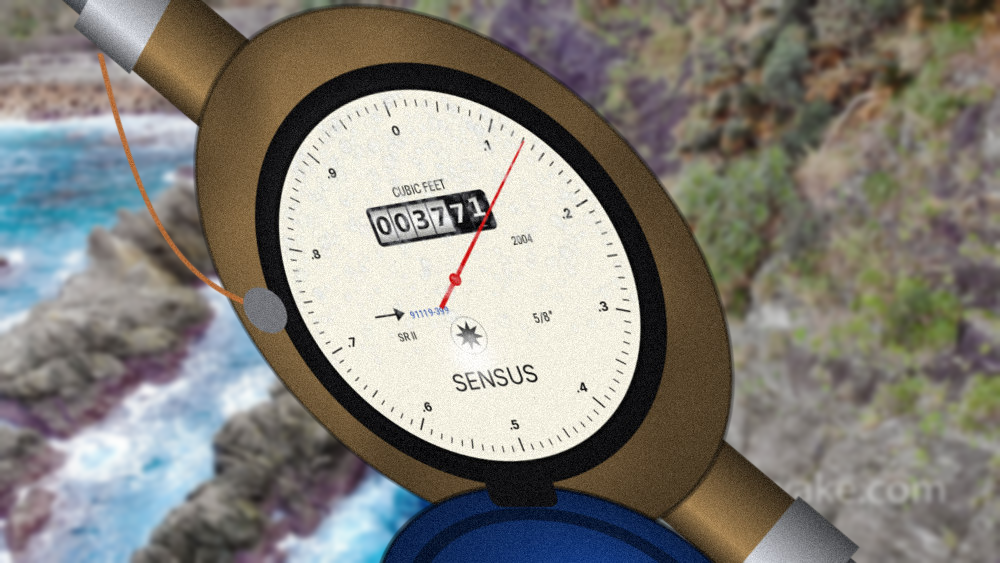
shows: 3771.13 ft³
